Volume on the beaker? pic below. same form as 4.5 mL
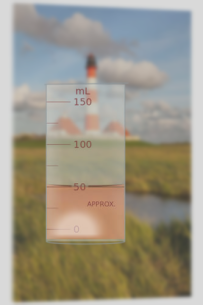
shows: 50 mL
